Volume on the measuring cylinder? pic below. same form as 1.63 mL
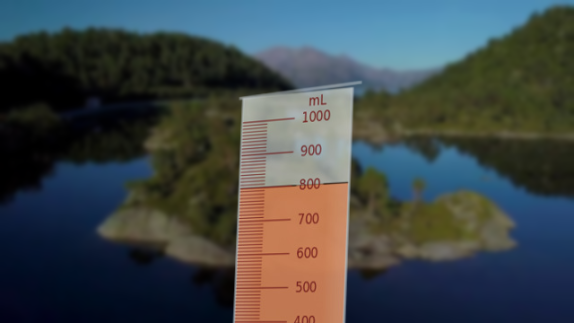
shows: 800 mL
